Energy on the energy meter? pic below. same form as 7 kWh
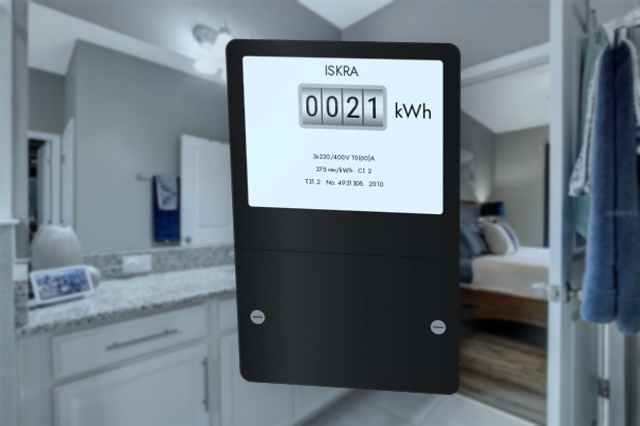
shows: 21 kWh
